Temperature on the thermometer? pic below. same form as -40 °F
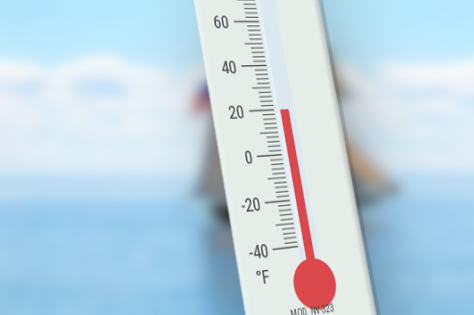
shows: 20 °F
